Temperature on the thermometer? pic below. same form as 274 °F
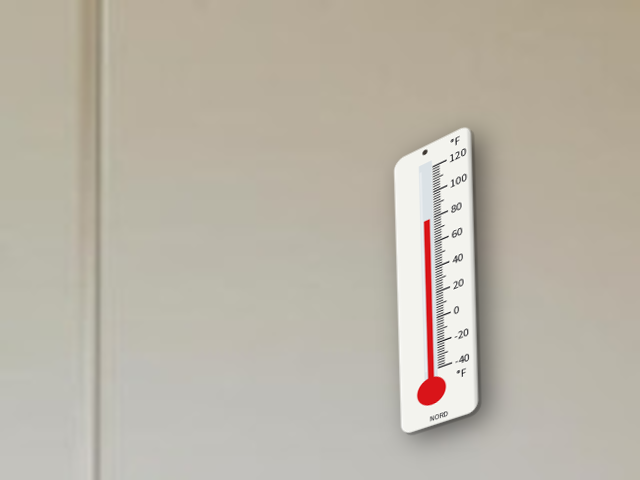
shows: 80 °F
